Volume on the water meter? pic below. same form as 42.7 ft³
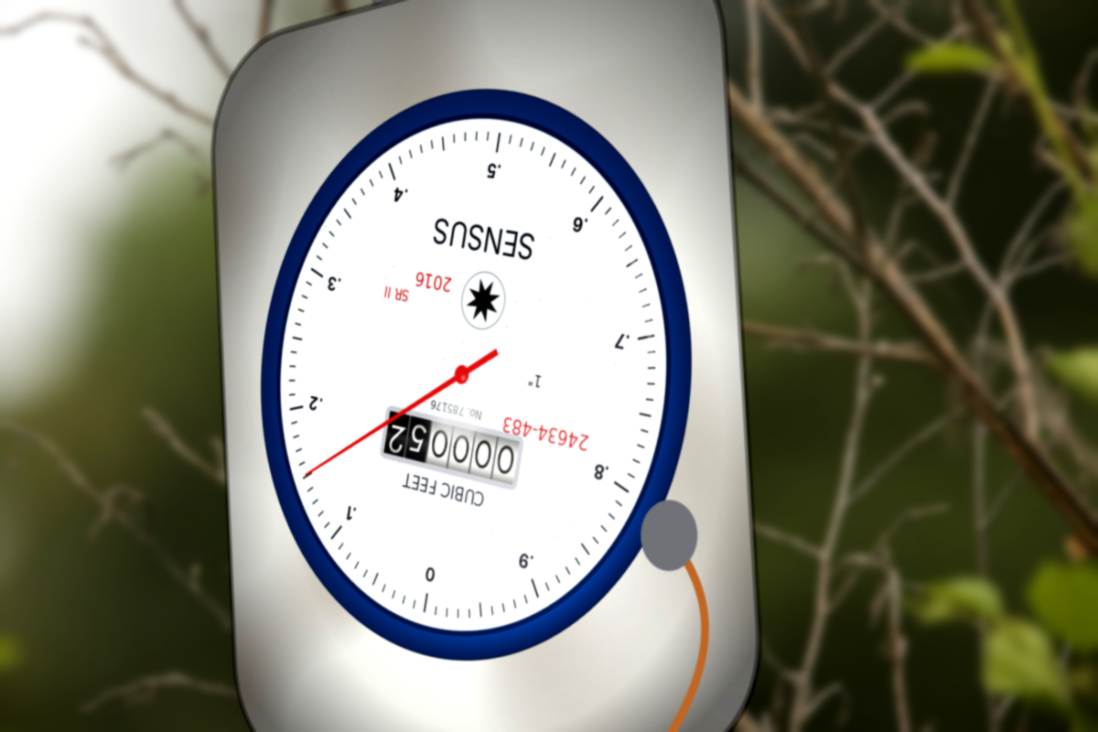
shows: 52.15 ft³
